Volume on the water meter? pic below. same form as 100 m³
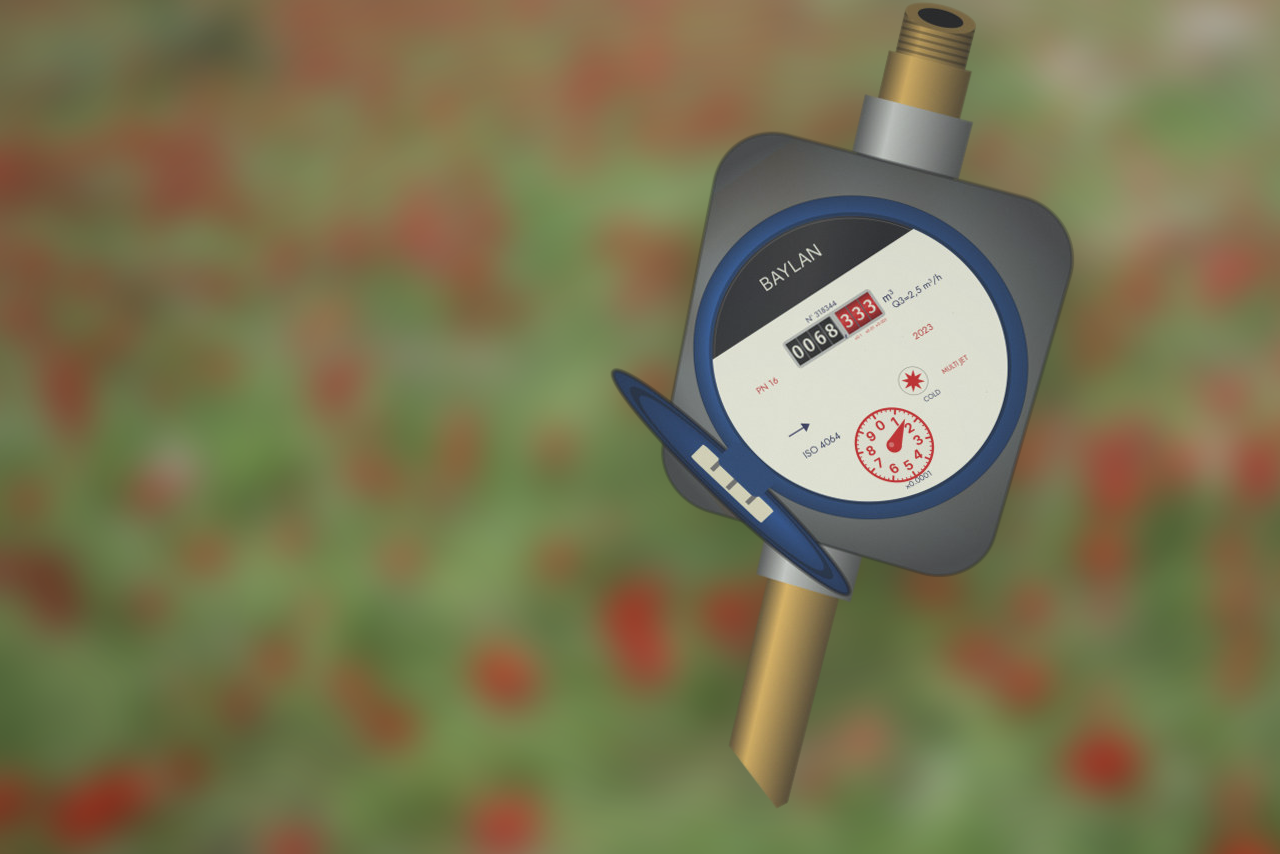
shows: 68.3331 m³
